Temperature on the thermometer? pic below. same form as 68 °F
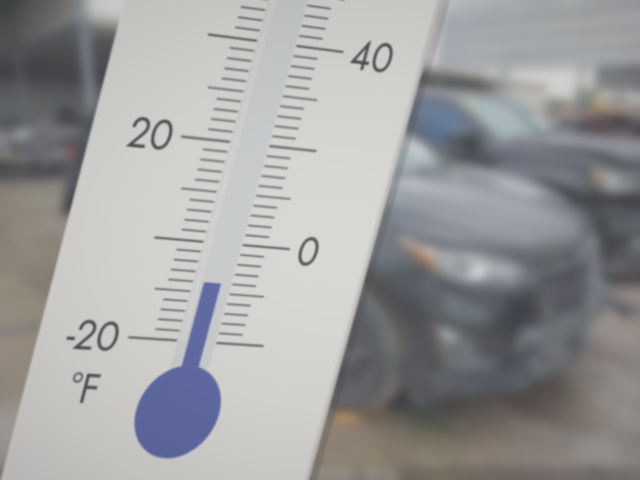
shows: -8 °F
